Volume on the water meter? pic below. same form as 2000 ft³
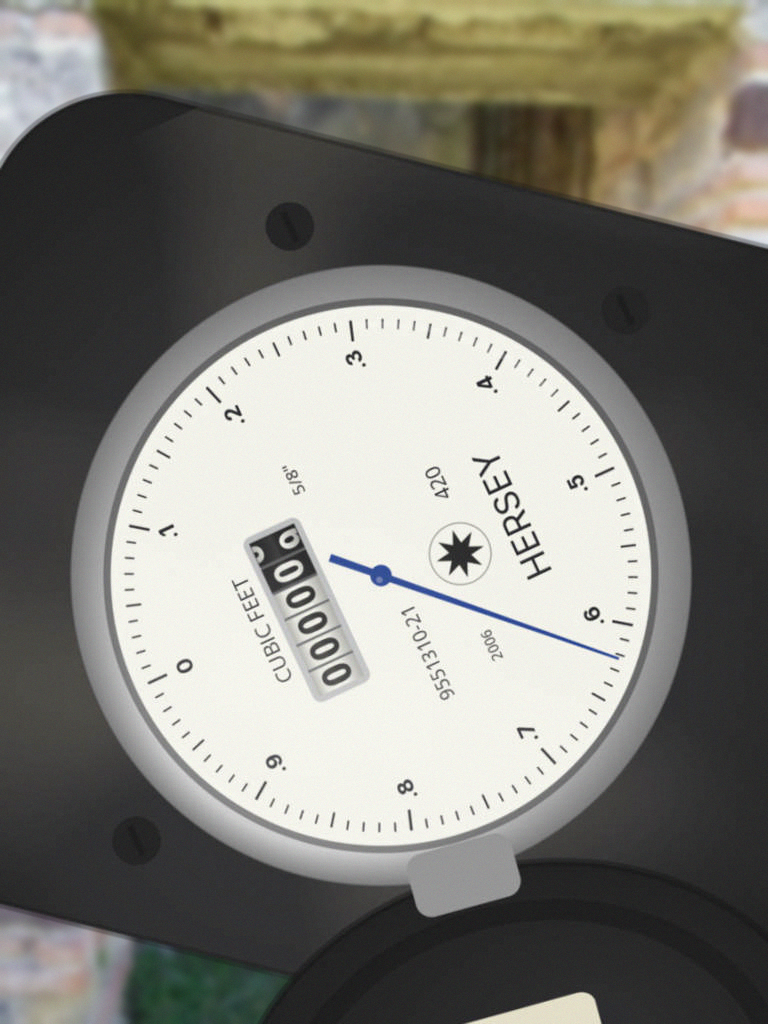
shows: 8.62 ft³
